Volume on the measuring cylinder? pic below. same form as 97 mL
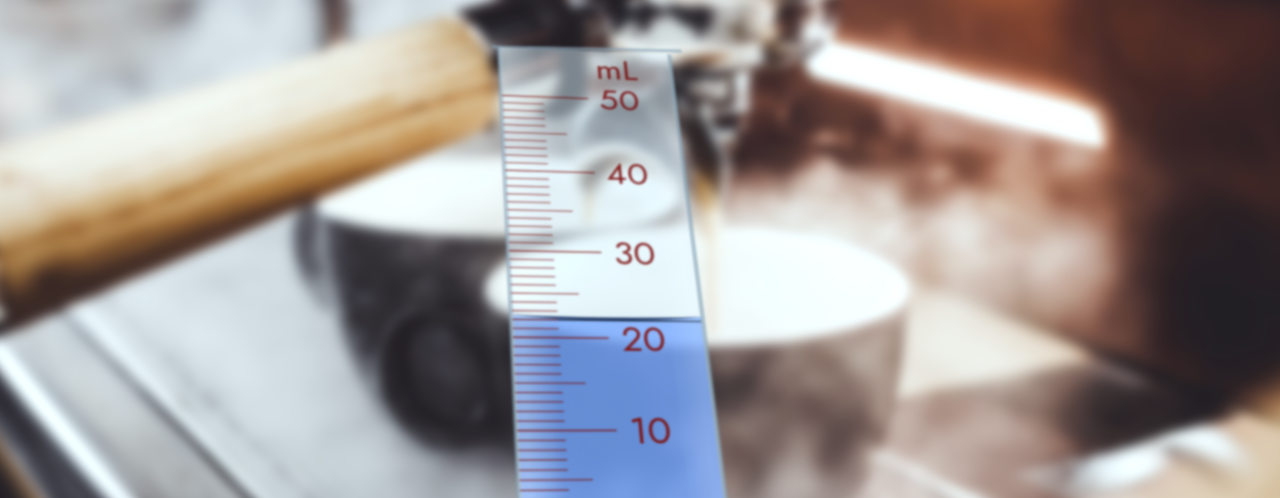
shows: 22 mL
